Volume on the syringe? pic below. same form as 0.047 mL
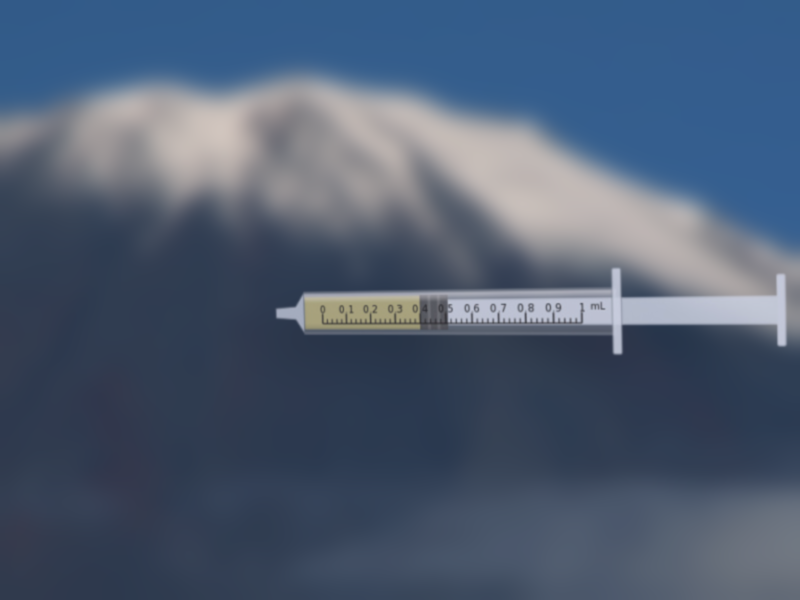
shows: 0.4 mL
